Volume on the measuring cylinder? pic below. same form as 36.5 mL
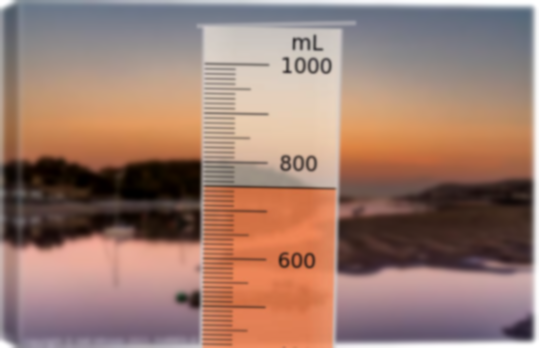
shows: 750 mL
